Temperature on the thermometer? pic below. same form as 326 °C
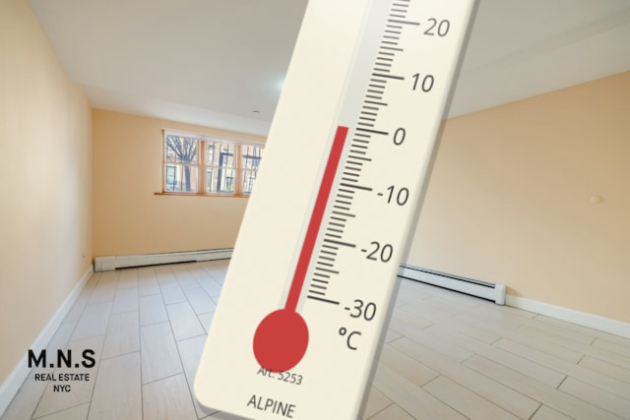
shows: 0 °C
